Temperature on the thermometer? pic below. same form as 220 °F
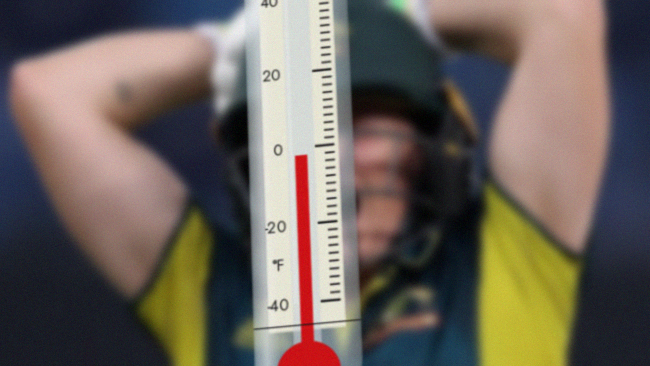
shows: -2 °F
